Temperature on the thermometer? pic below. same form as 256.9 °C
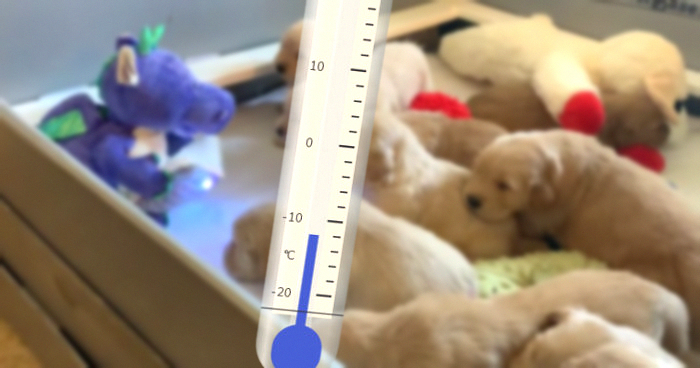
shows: -12 °C
